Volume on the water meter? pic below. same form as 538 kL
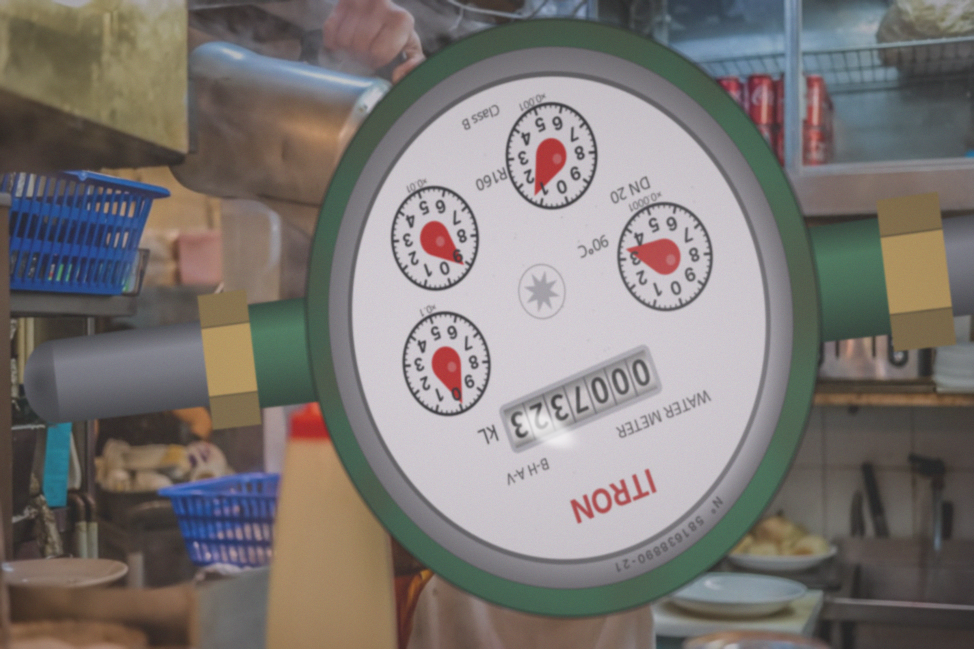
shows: 7322.9913 kL
